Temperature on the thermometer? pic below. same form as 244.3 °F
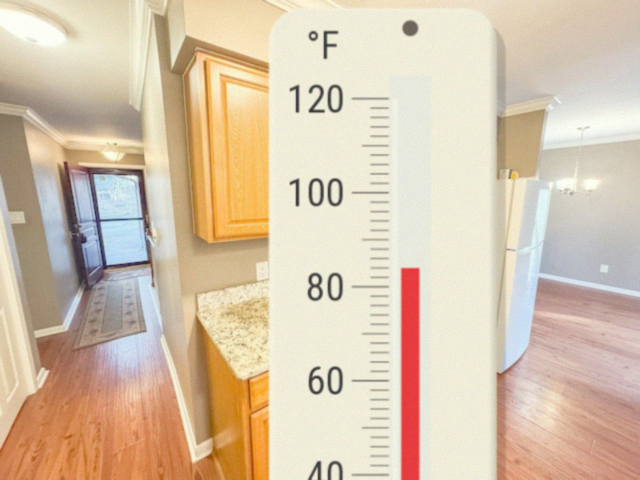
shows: 84 °F
